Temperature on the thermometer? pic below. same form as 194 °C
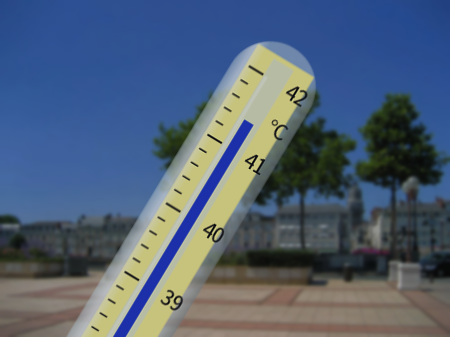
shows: 41.4 °C
